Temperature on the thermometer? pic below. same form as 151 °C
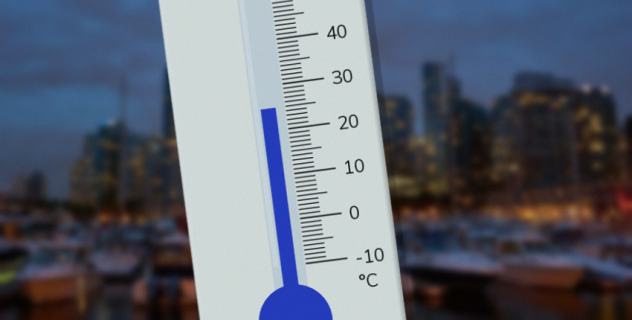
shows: 25 °C
